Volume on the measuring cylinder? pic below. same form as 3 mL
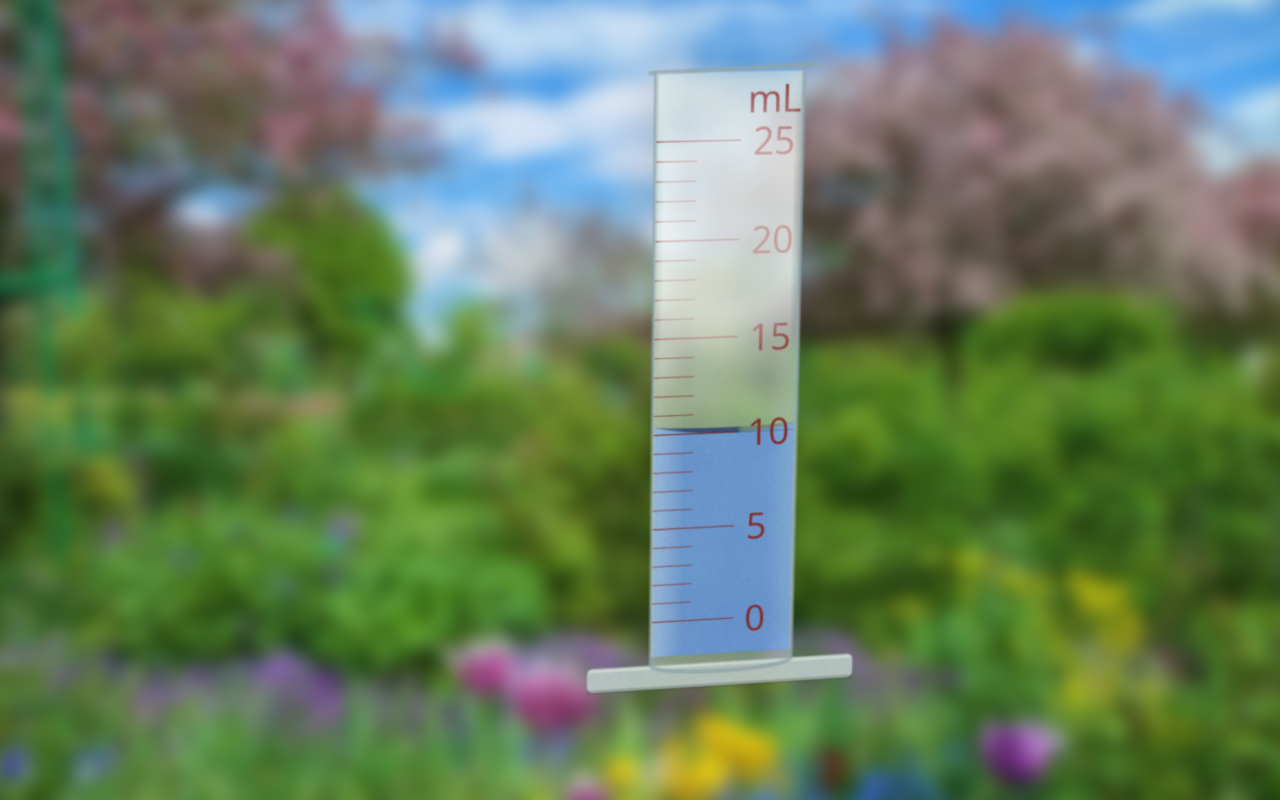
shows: 10 mL
